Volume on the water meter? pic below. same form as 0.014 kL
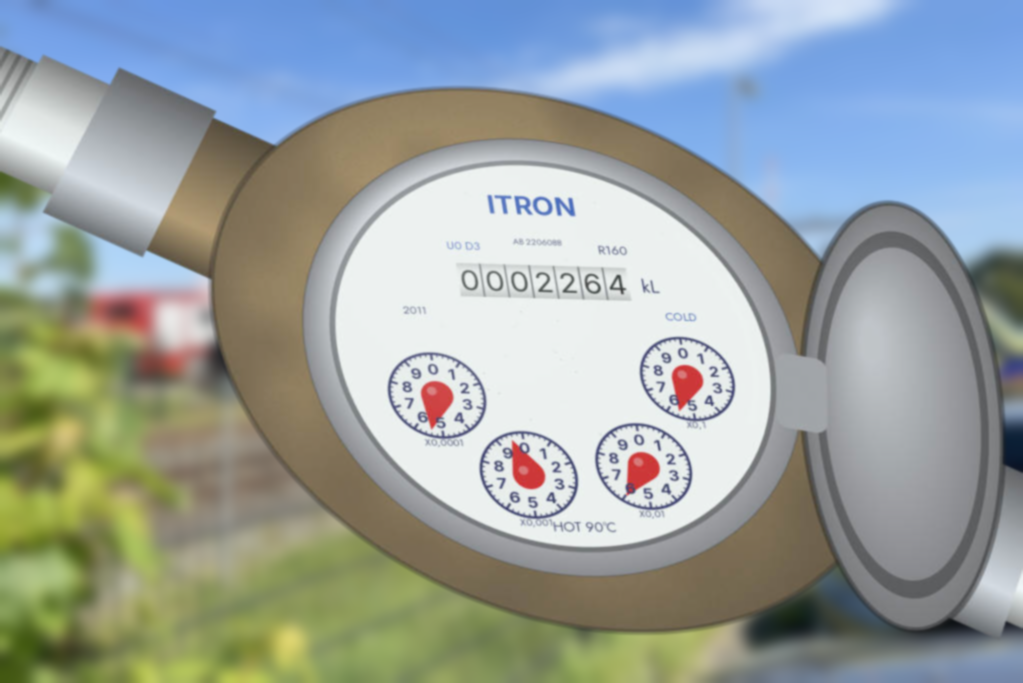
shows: 2264.5595 kL
